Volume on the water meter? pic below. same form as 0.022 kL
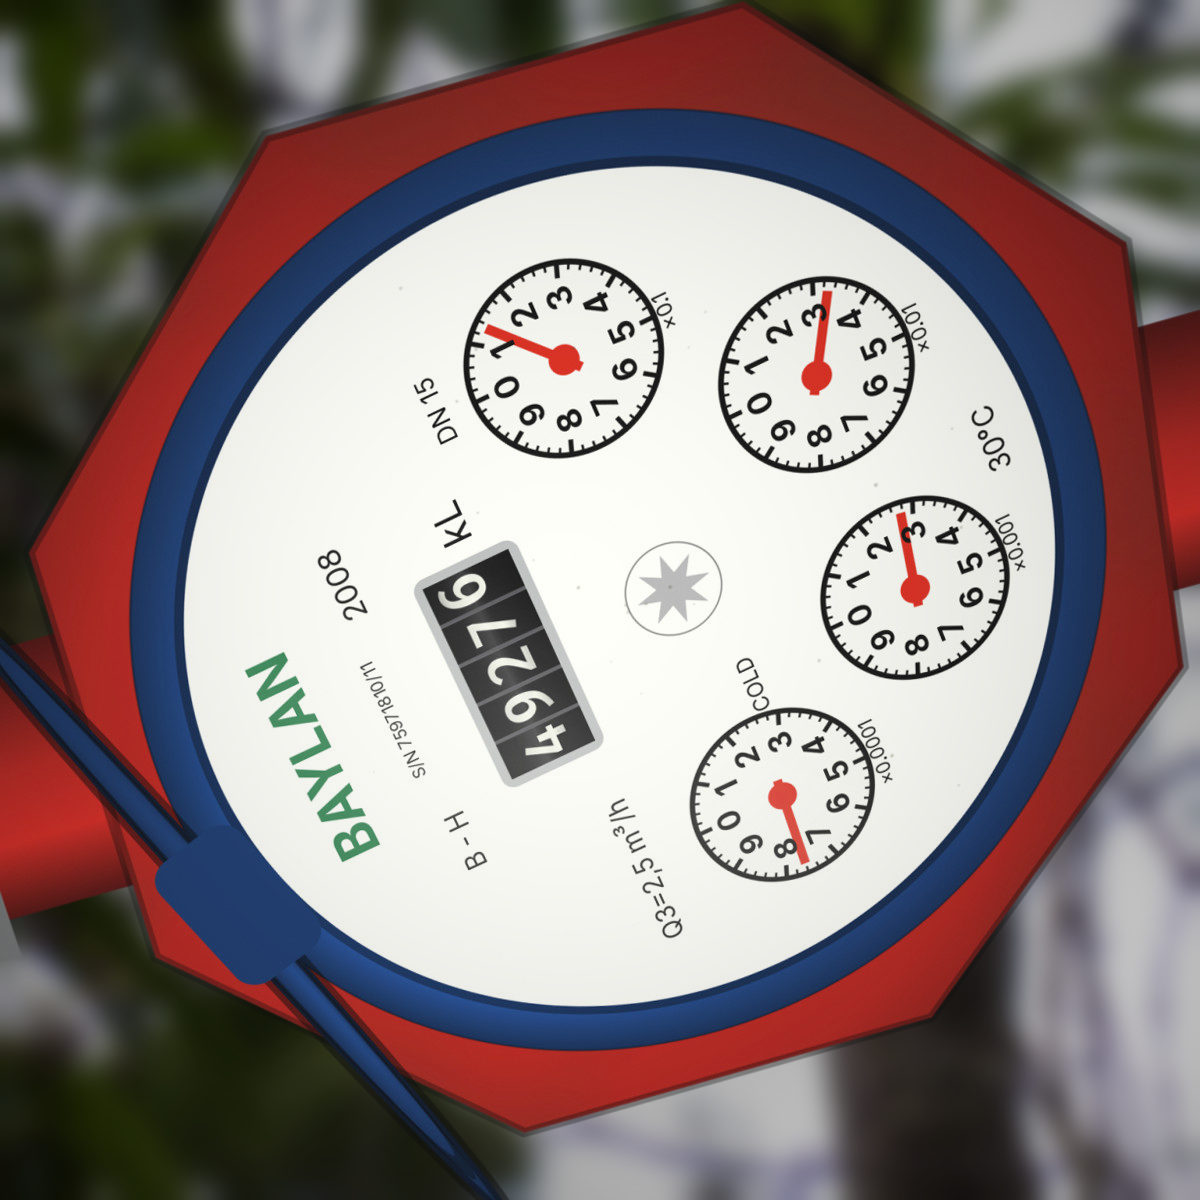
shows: 49276.1327 kL
